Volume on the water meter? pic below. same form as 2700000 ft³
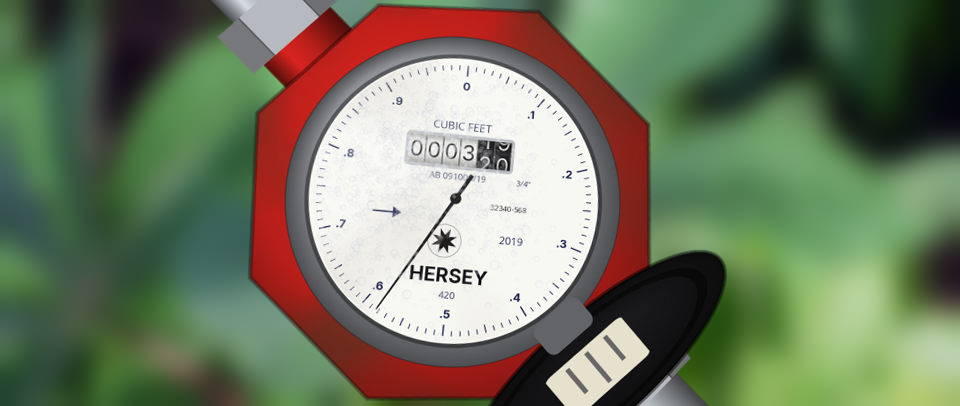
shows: 319.58 ft³
